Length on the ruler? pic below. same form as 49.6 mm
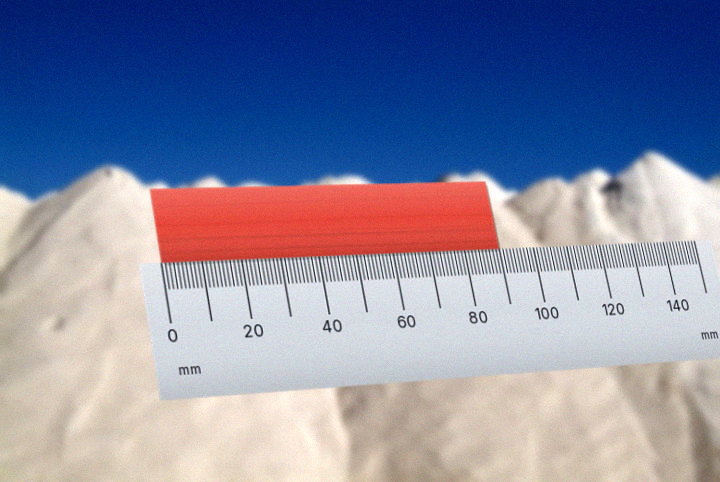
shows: 90 mm
